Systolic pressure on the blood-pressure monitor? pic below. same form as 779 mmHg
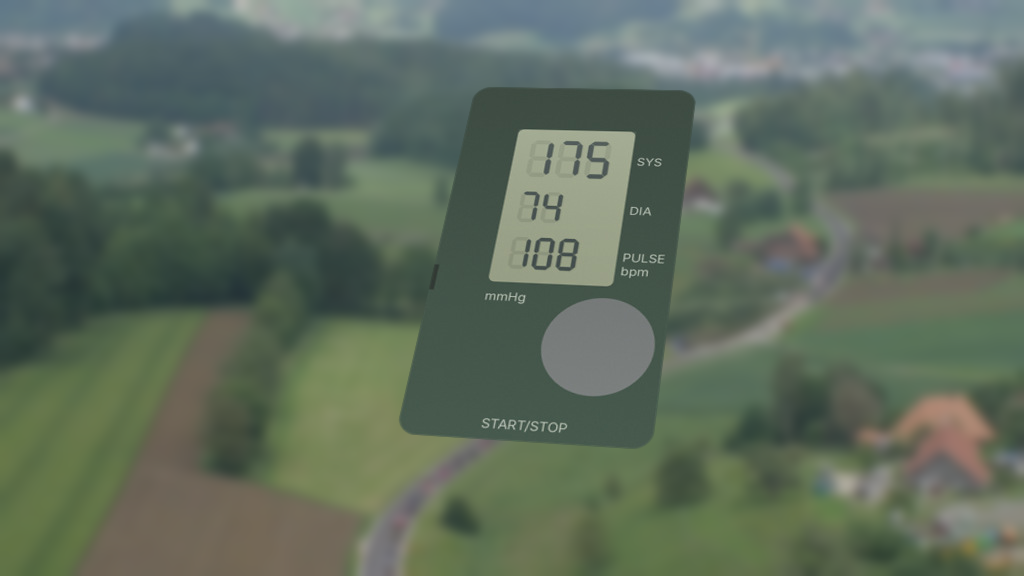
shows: 175 mmHg
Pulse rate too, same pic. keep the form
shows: 108 bpm
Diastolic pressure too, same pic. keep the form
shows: 74 mmHg
